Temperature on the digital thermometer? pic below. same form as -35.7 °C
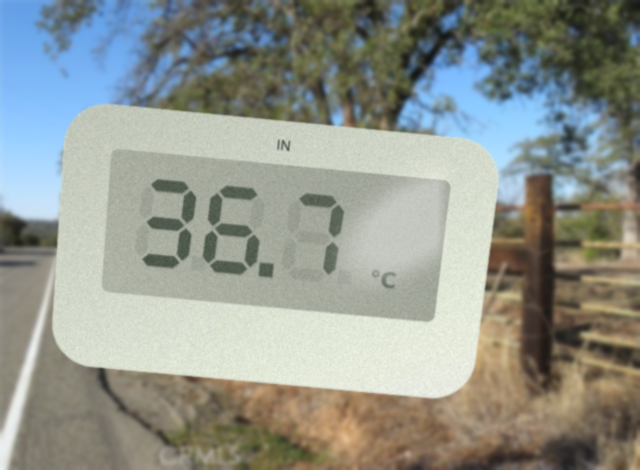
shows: 36.7 °C
